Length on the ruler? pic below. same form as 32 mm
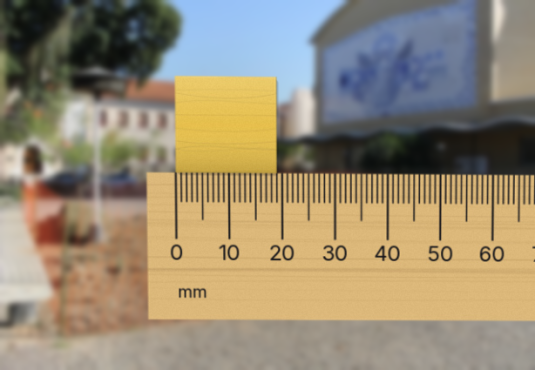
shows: 19 mm
